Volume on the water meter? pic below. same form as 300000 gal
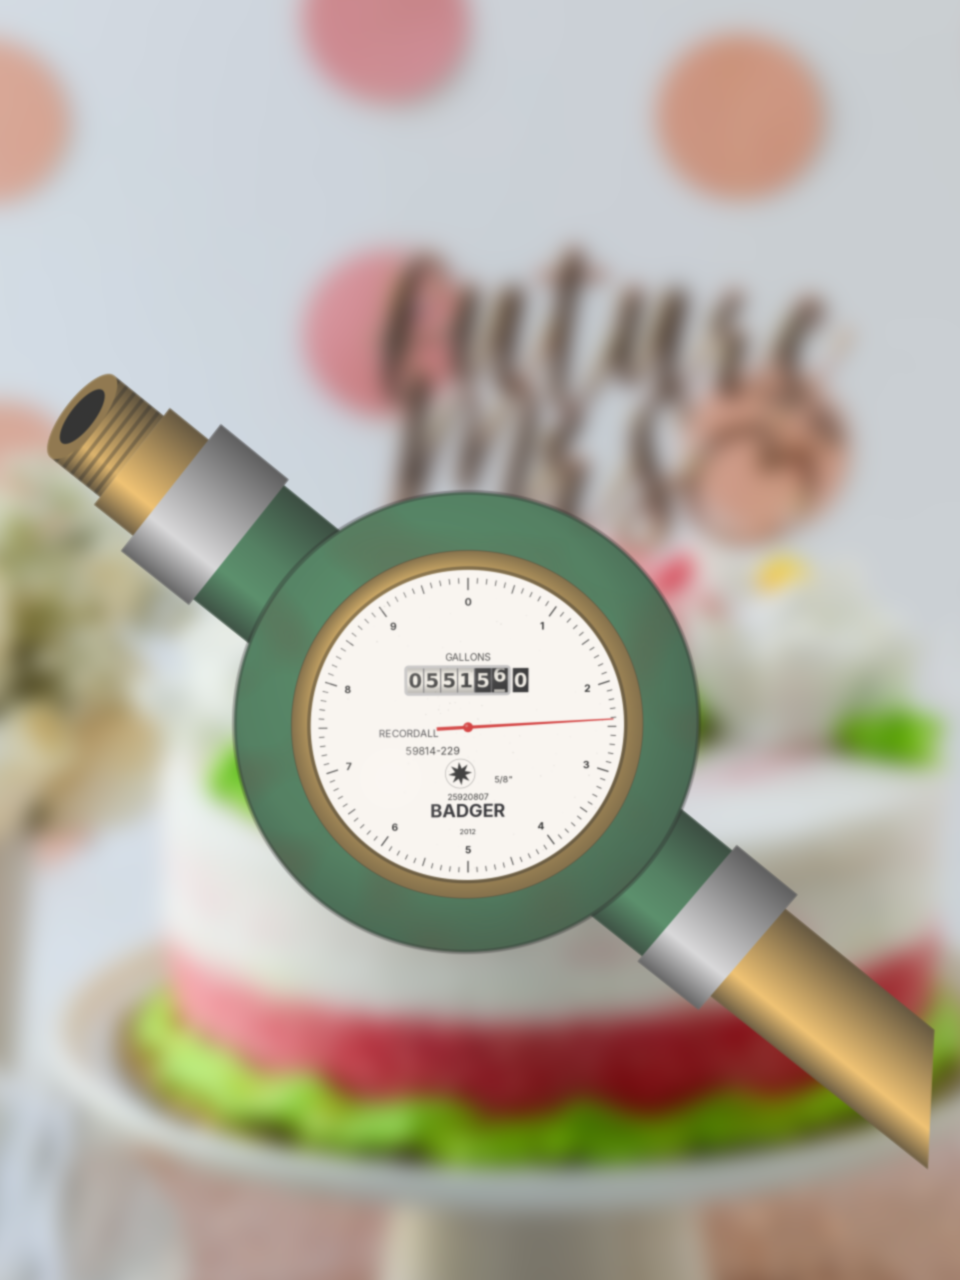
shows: 551562.4 gal
